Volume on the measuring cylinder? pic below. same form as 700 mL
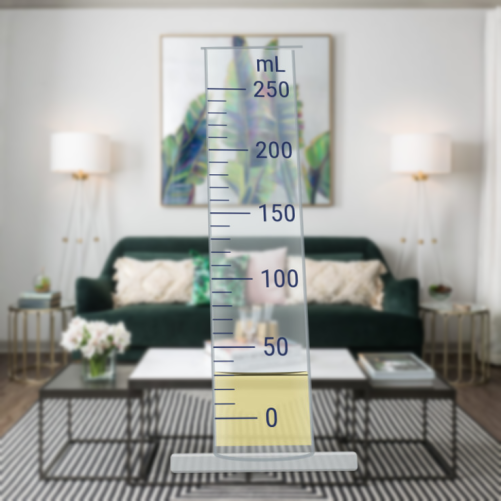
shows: 30 mL
